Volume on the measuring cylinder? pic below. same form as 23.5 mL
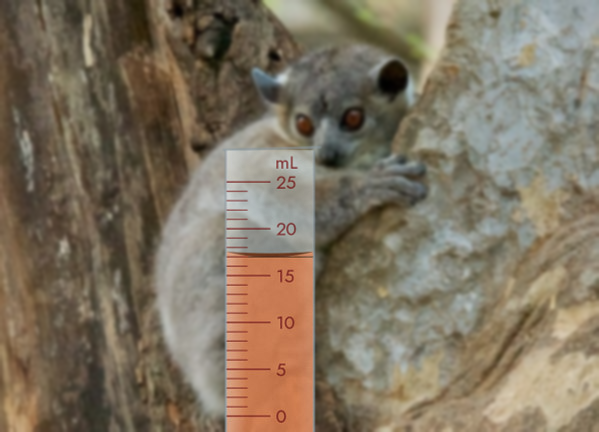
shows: 17 mL
